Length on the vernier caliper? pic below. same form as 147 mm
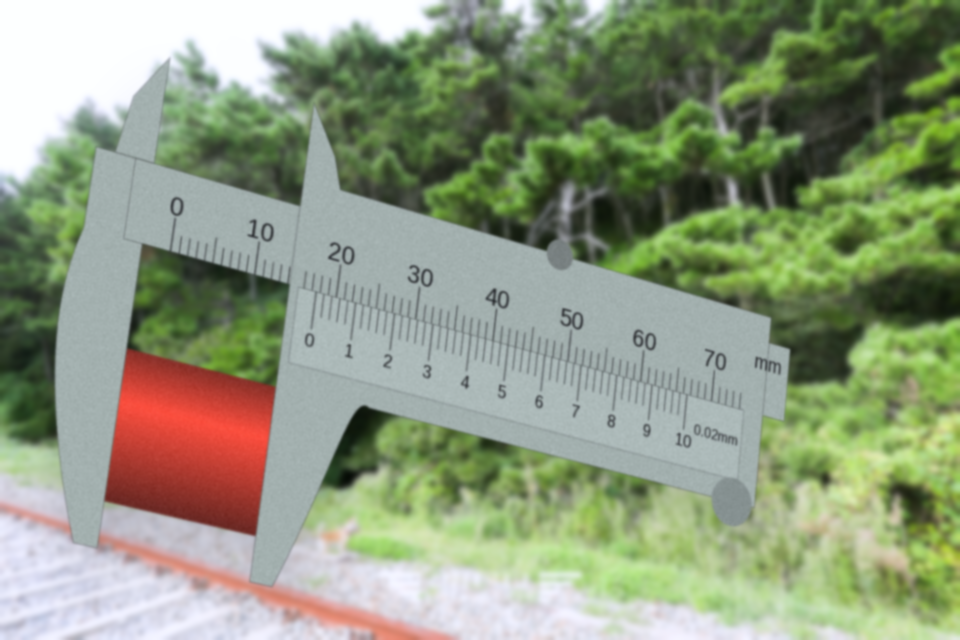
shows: 17.5 mm
